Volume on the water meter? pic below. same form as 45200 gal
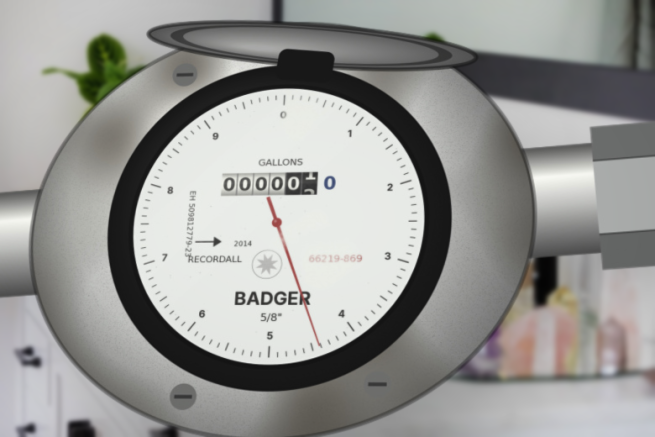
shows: 14.4 gal
